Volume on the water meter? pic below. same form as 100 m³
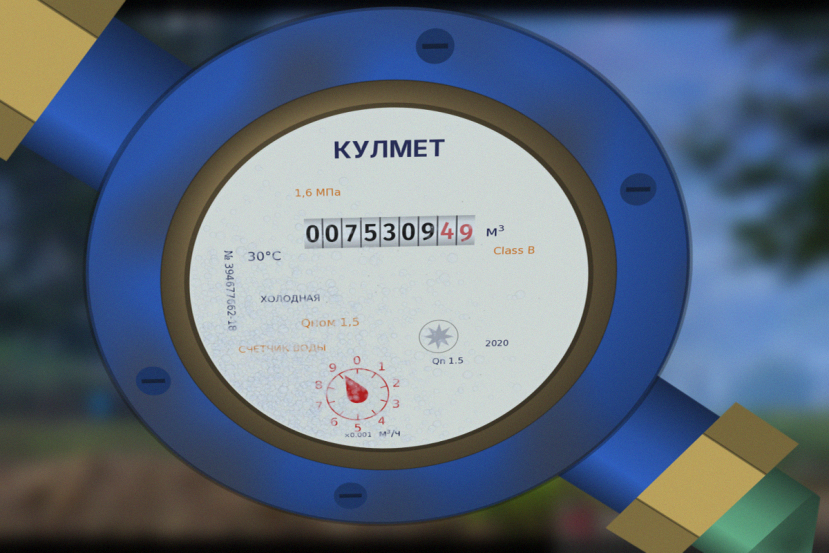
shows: 75309.489 m³
